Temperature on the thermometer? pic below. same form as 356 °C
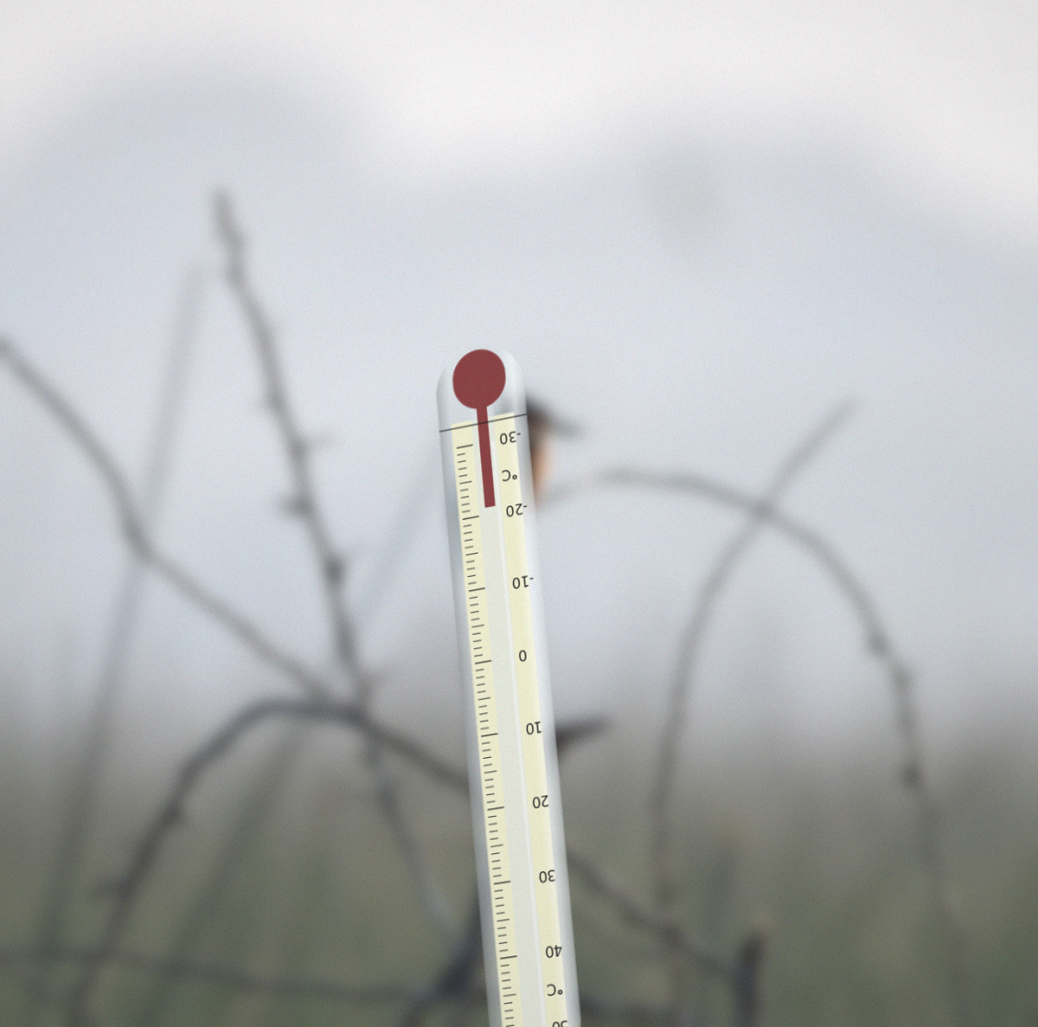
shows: -21 °C
